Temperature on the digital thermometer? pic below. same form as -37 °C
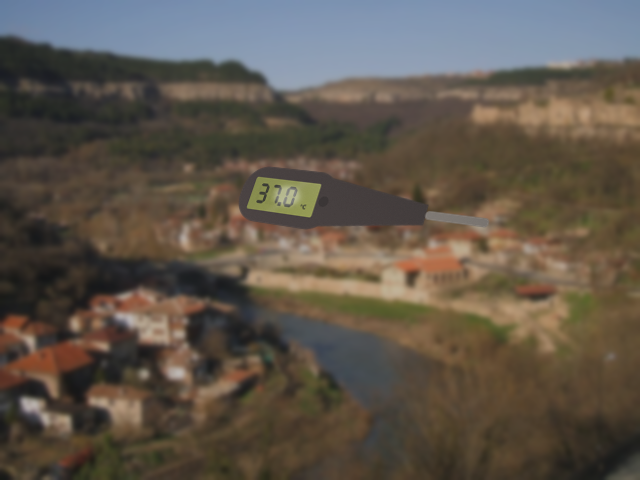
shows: 37.0 °C
